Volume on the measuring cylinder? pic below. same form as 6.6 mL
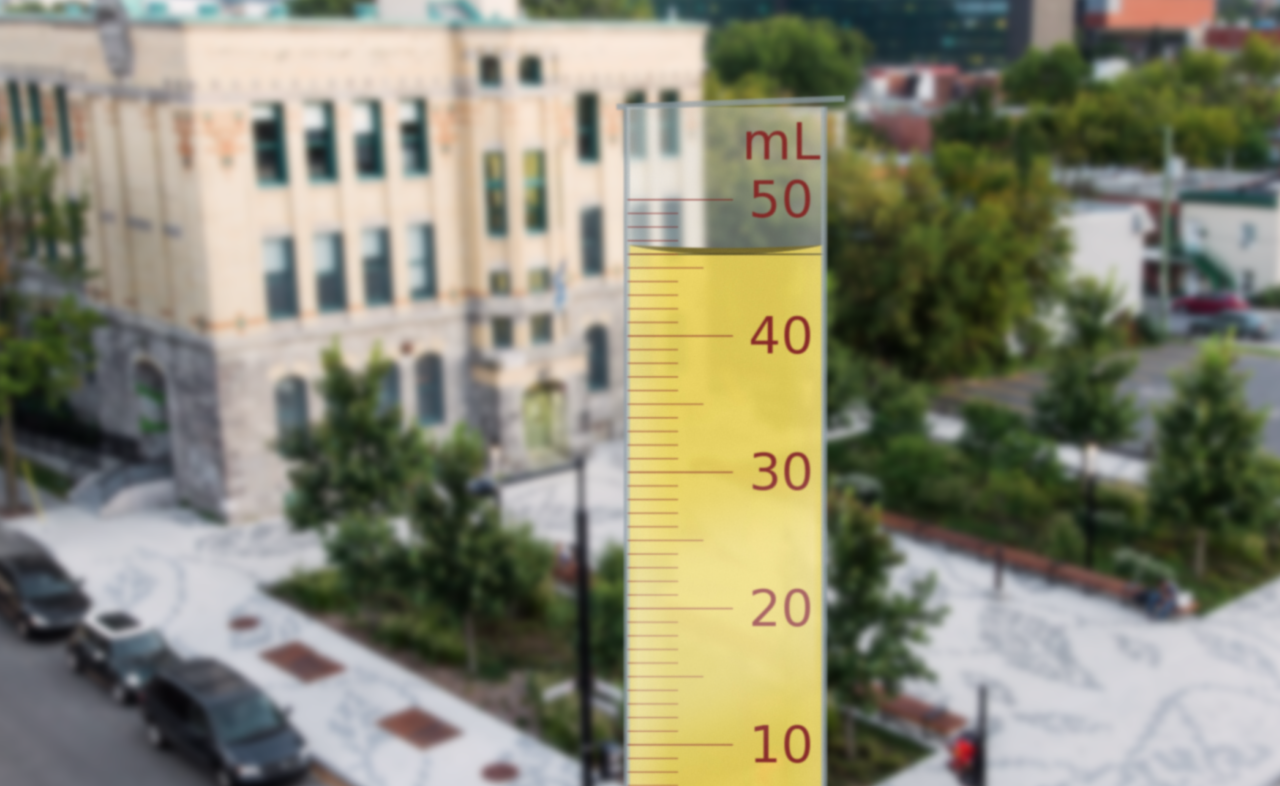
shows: 46 mL
